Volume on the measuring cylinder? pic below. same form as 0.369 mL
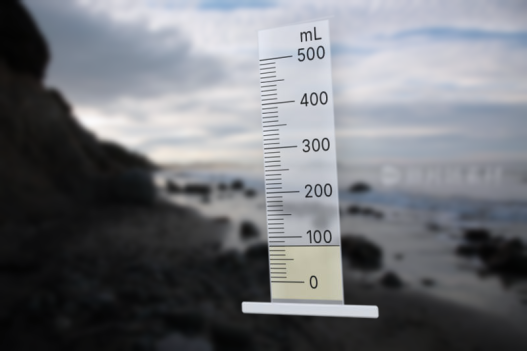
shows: 80 mL
